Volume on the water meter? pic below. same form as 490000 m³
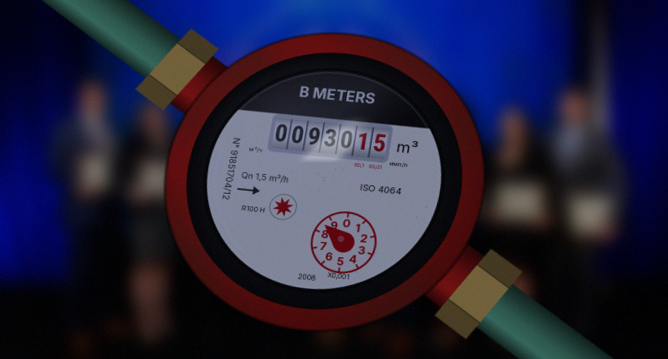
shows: 930.158 m³
